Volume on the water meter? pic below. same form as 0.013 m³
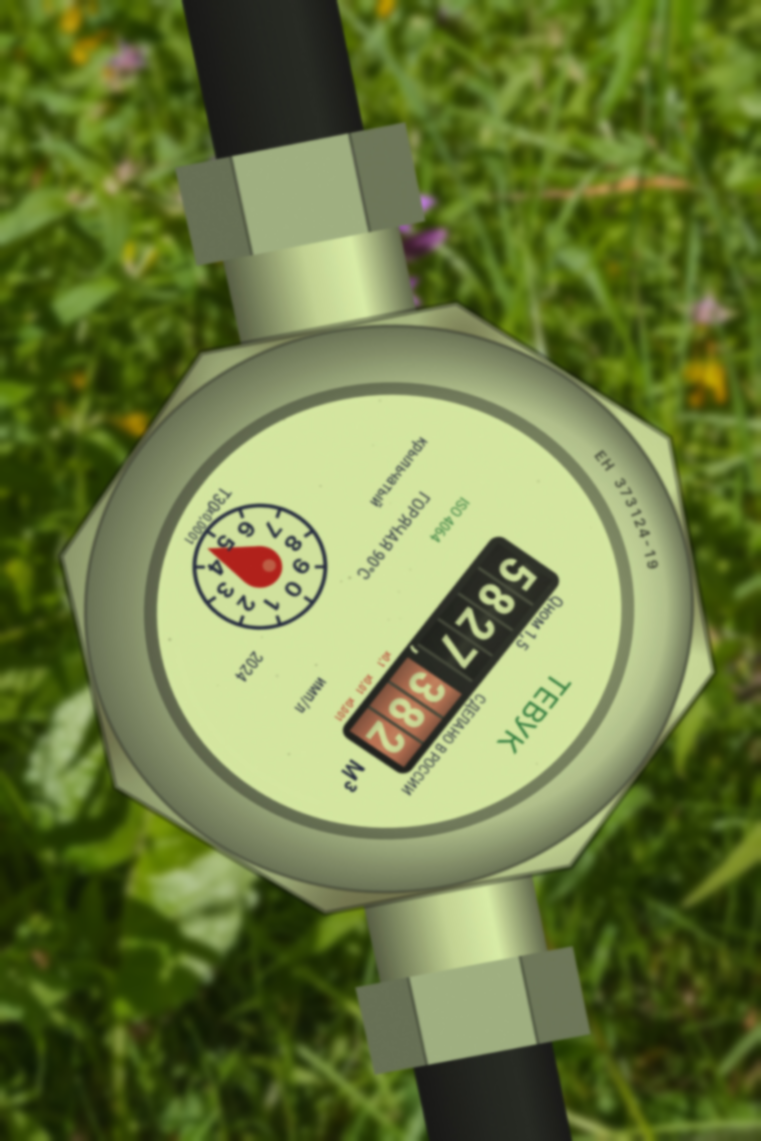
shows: 5827.3824 m³
